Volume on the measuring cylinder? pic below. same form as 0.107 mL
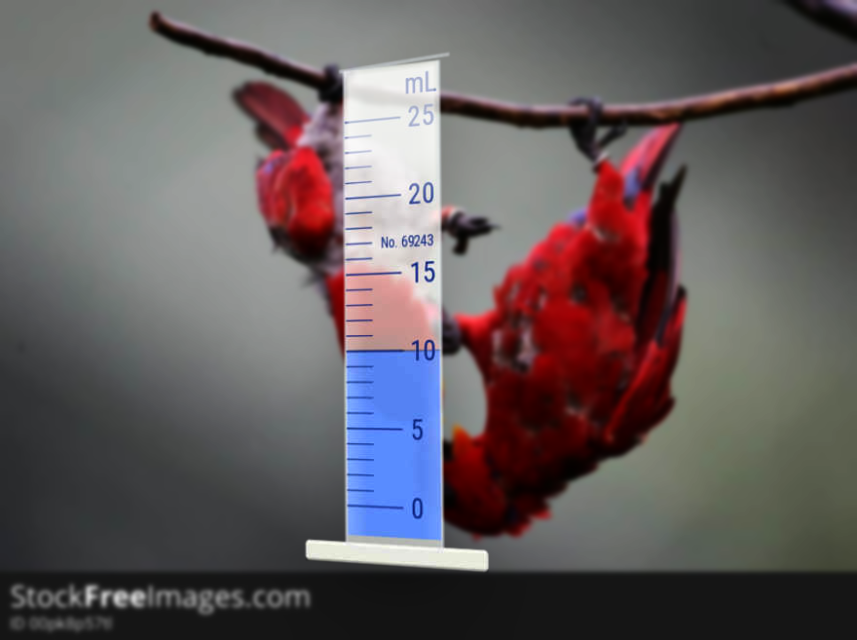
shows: 10 mL
